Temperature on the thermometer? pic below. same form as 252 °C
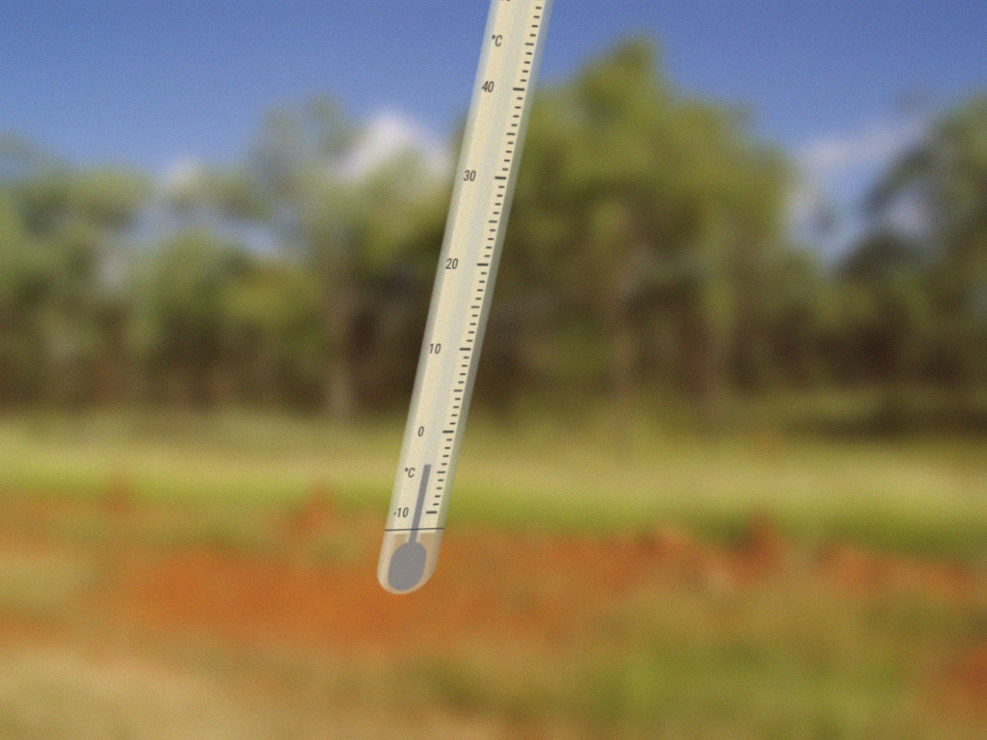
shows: -4 °C
